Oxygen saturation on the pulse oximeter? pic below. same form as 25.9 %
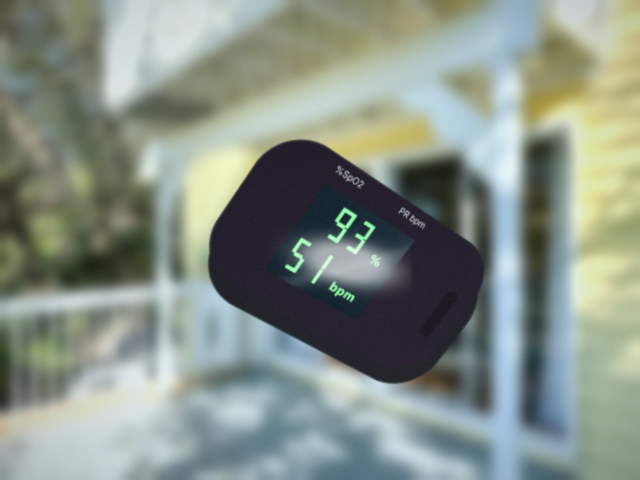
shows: 93 %
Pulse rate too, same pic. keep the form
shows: 51 bpm
